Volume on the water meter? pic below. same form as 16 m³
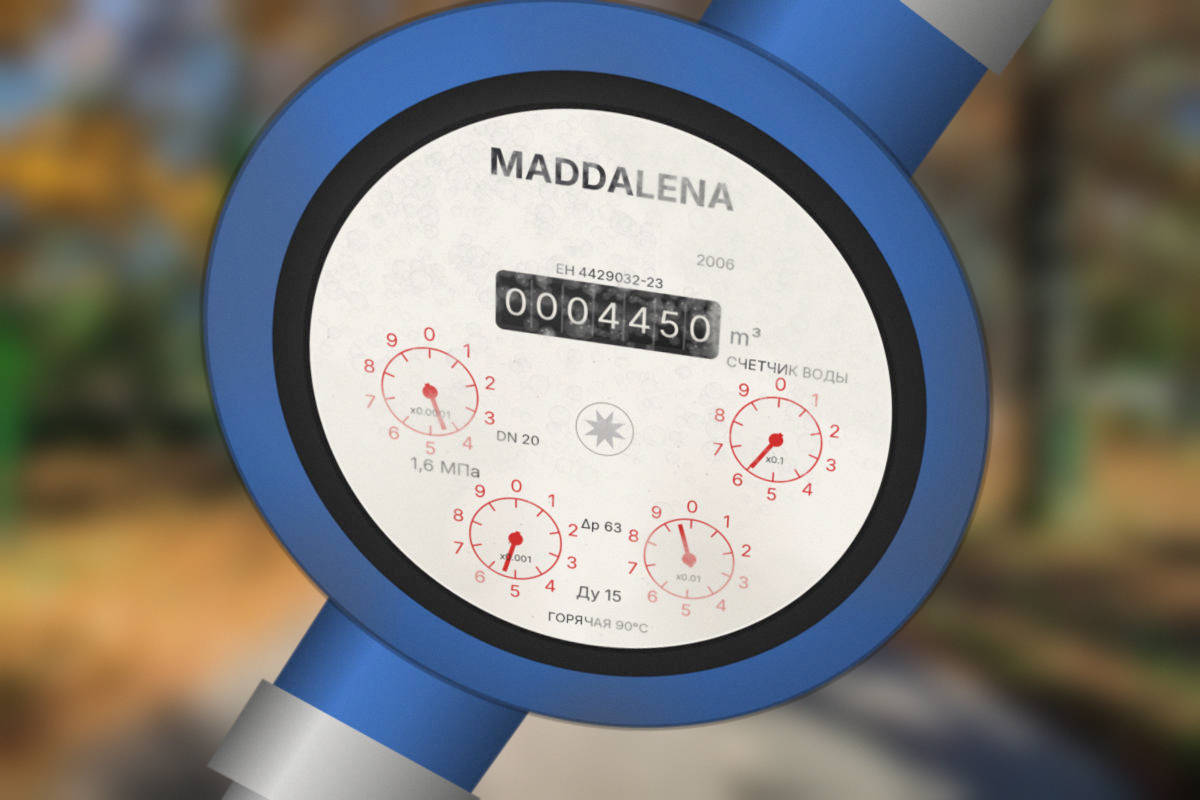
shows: 4450.5954 m³
